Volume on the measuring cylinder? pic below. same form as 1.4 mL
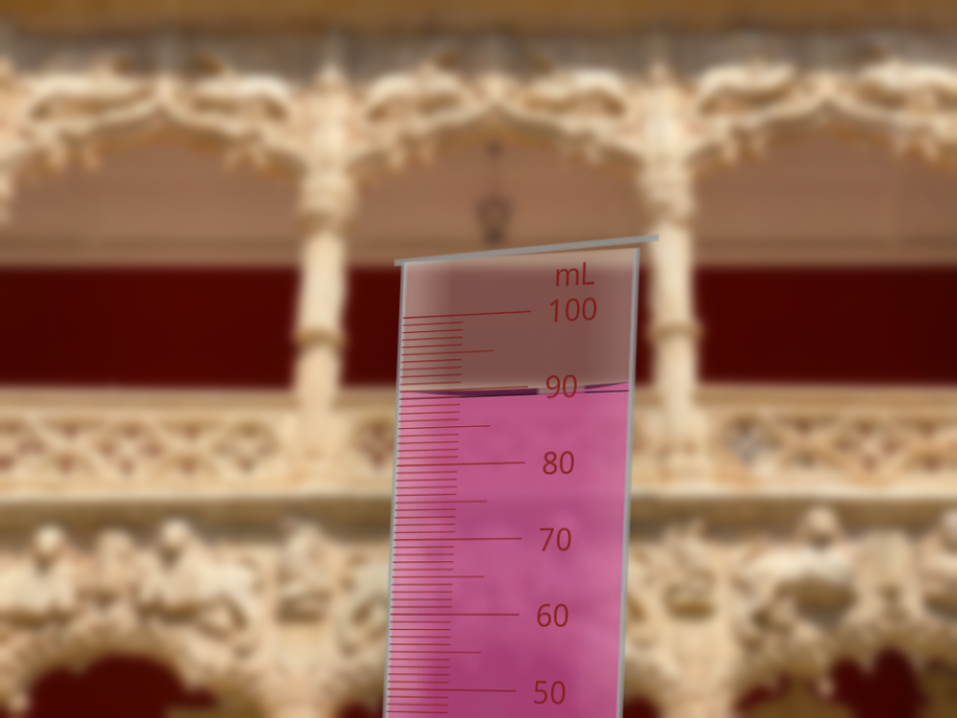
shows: 89 mL
